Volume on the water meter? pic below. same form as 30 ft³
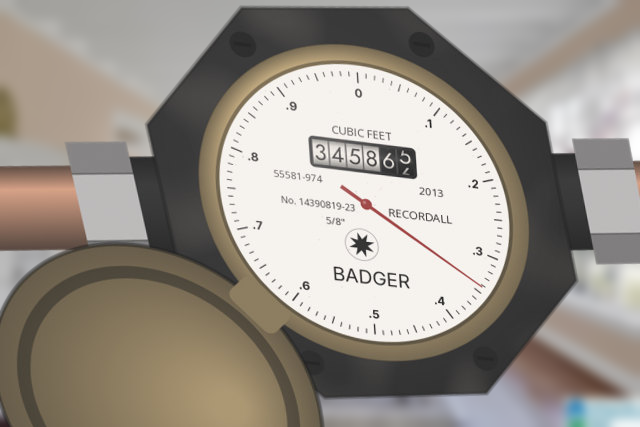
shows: 345865.34 ft³
